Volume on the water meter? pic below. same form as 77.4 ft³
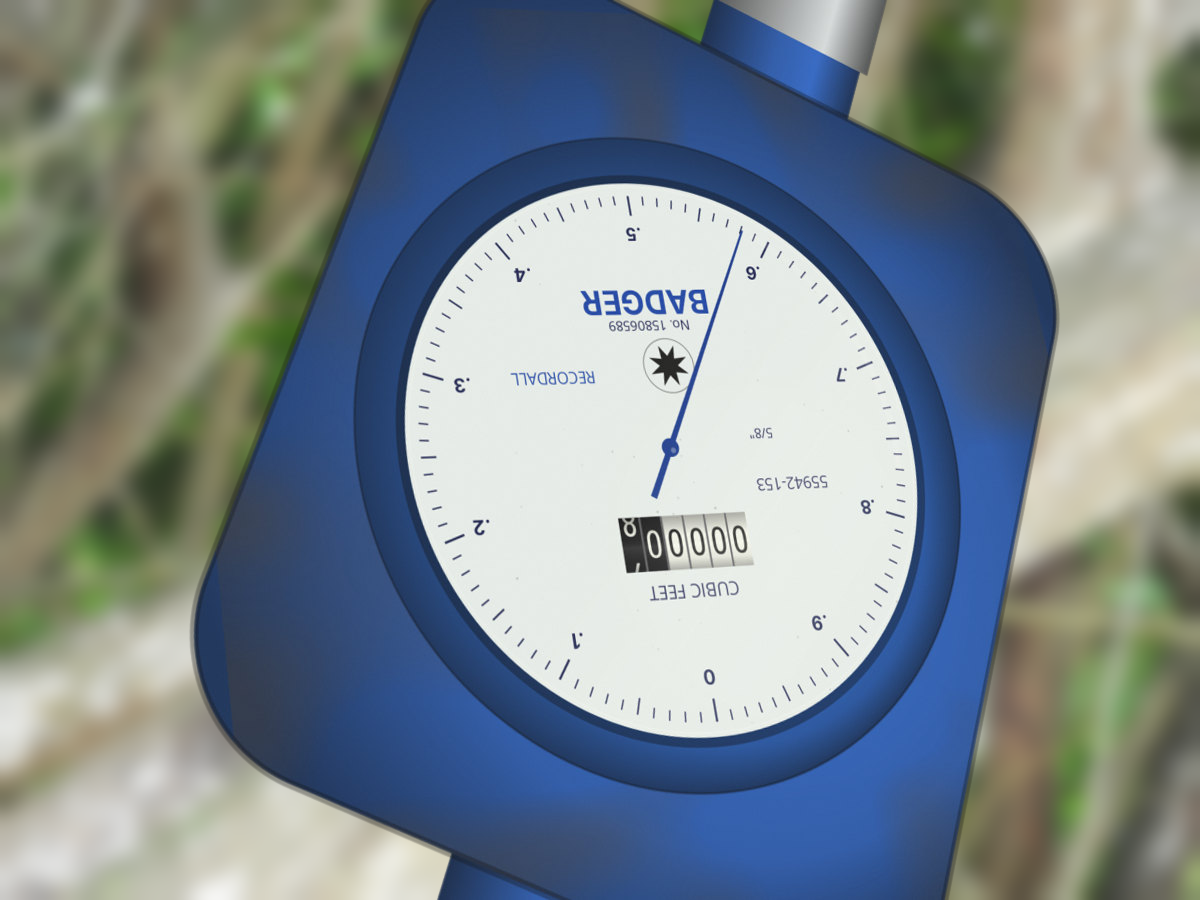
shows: 7.58 ft³
